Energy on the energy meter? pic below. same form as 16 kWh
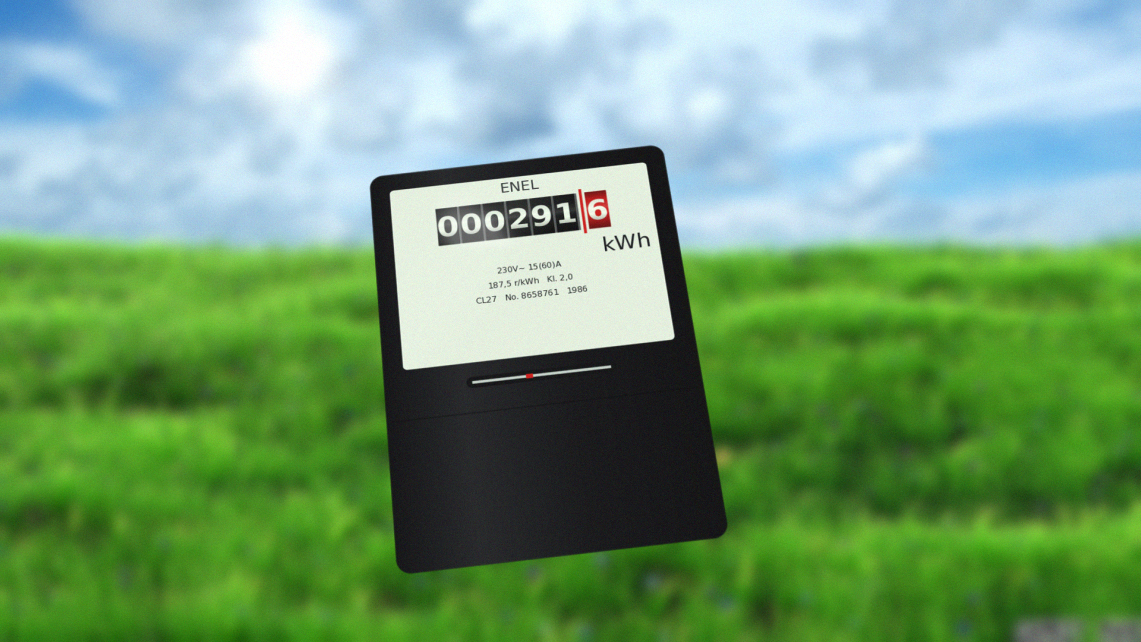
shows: 291.6 kWh
